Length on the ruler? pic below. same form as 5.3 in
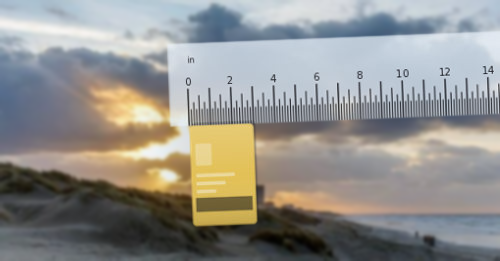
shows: 3 in
